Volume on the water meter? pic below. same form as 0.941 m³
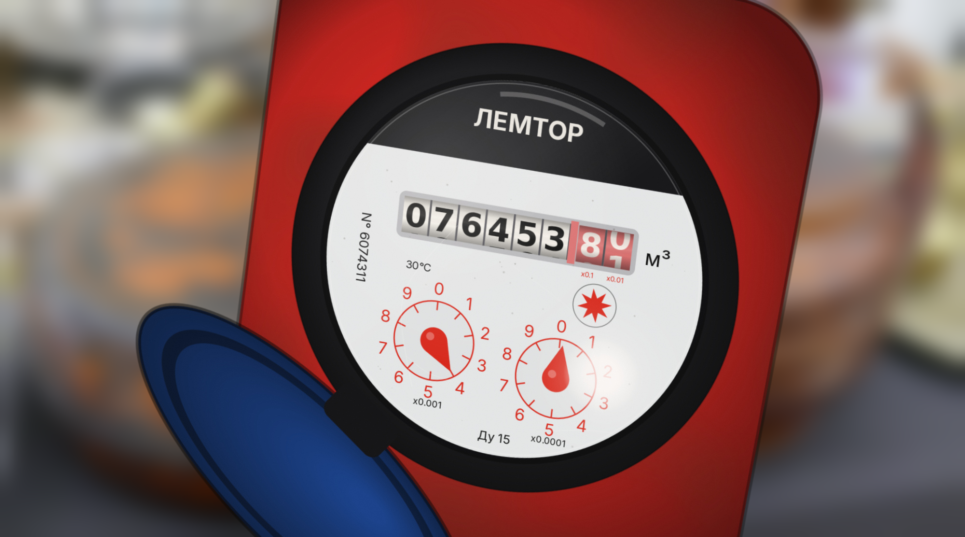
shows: 76453.8040 m³
